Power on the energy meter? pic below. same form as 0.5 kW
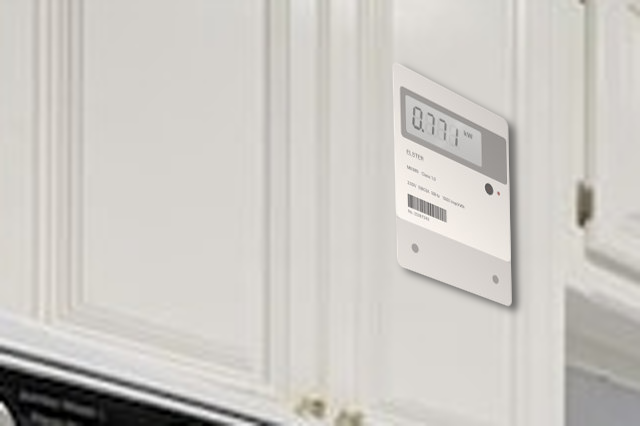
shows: 0.771 kW
